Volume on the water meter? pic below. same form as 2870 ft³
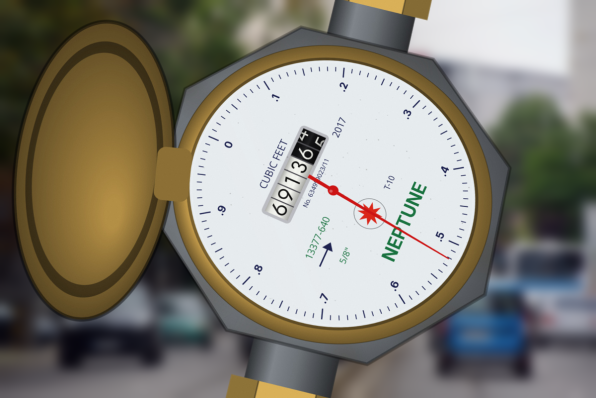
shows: 691364.52 ft³
